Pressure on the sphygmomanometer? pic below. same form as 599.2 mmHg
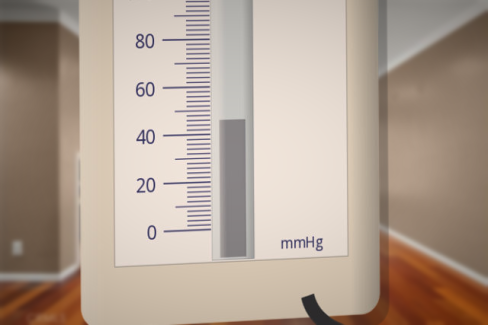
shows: 46 mmHg
